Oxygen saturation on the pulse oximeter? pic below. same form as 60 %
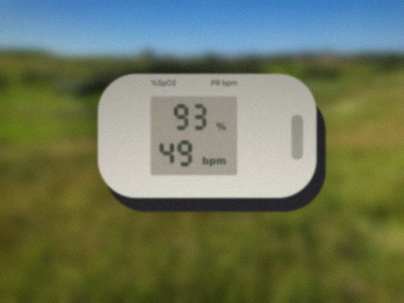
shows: 93 %
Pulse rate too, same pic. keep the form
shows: 49 bpm
